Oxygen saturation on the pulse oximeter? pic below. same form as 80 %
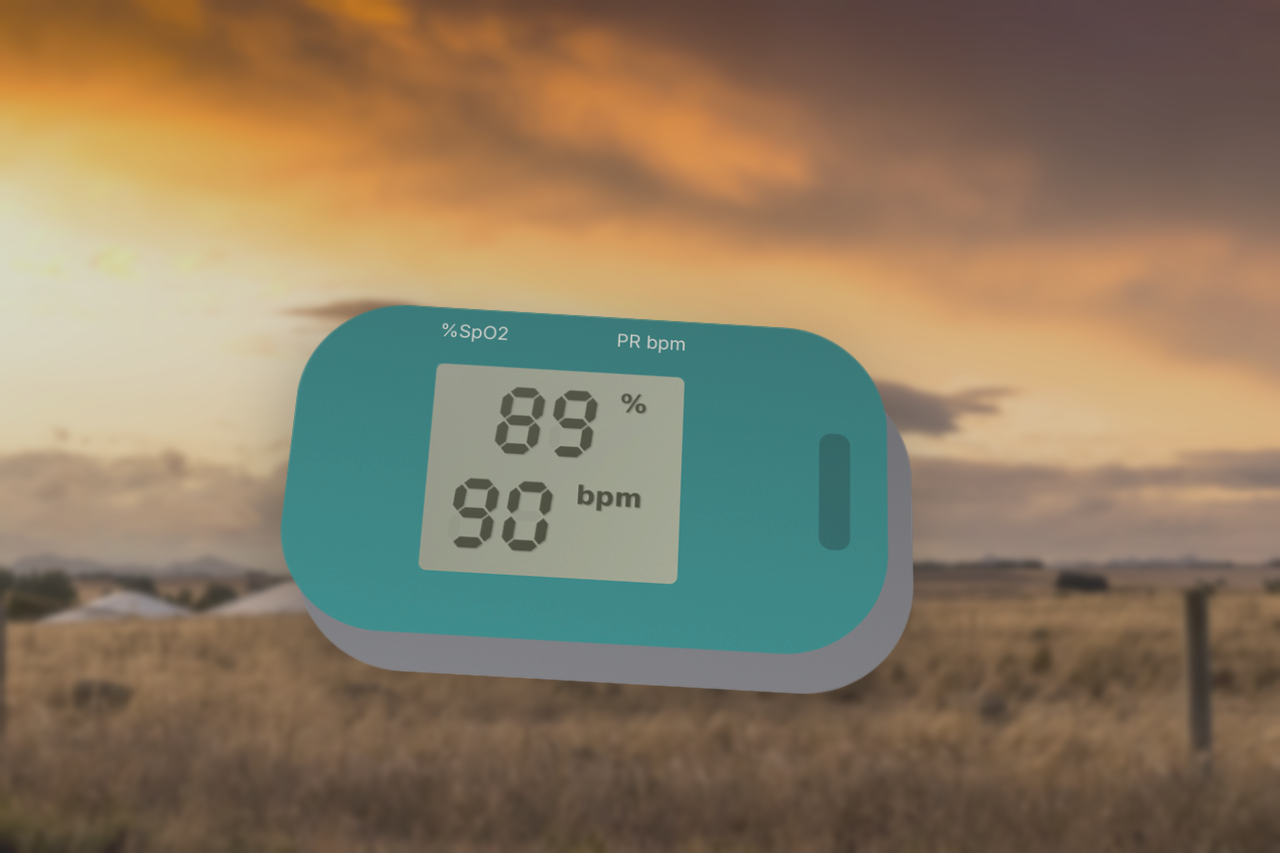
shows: 89 %
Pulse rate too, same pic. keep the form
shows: 90 bpm
